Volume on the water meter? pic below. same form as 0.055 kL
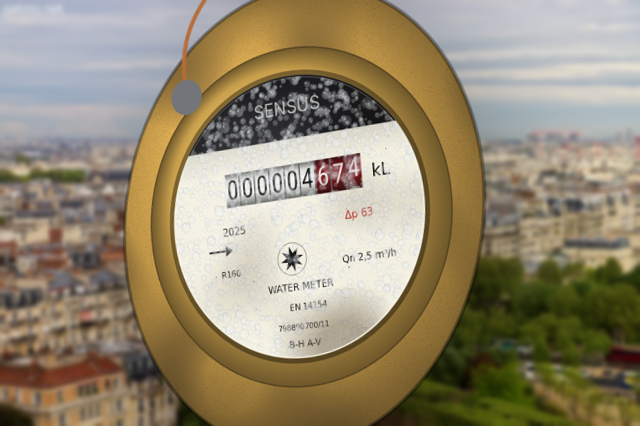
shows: 4.674 kL
